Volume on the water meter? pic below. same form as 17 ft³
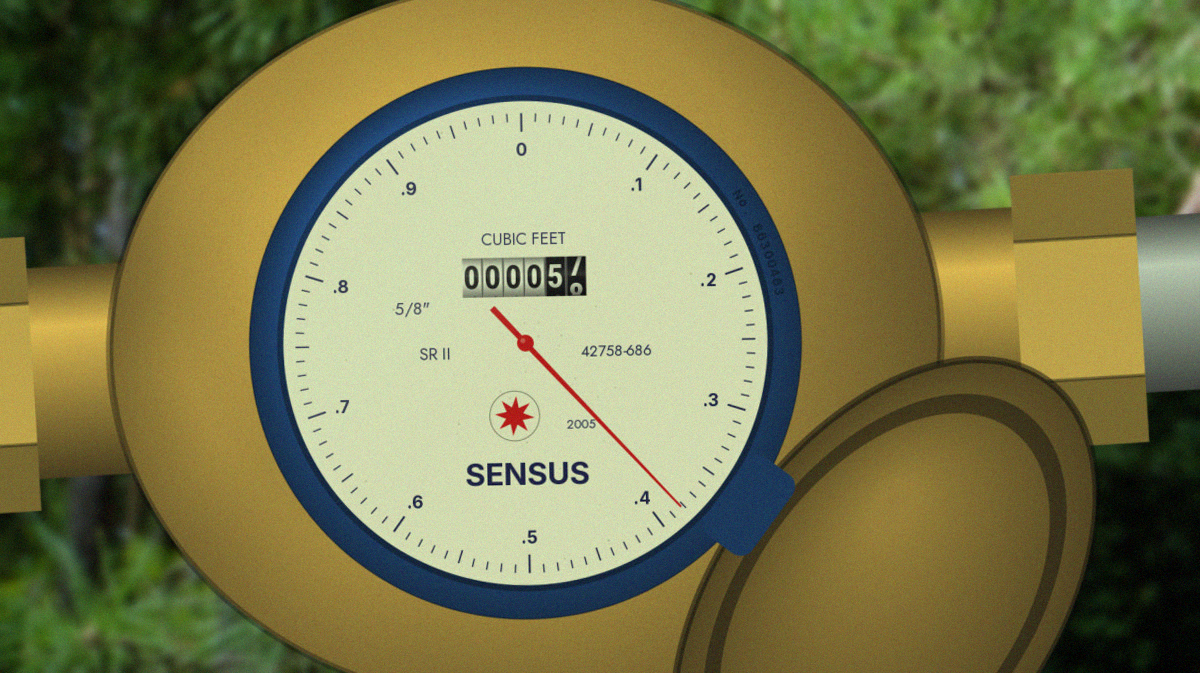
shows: 57.38 ft³
